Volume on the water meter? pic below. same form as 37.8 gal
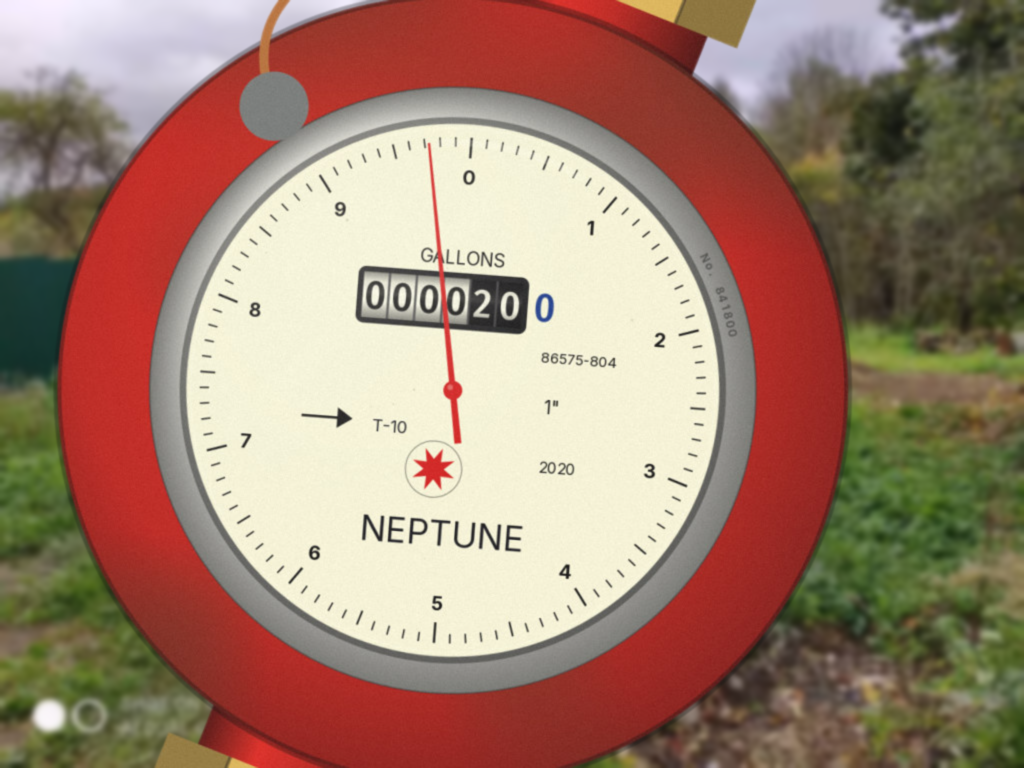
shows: 199.7 gal
